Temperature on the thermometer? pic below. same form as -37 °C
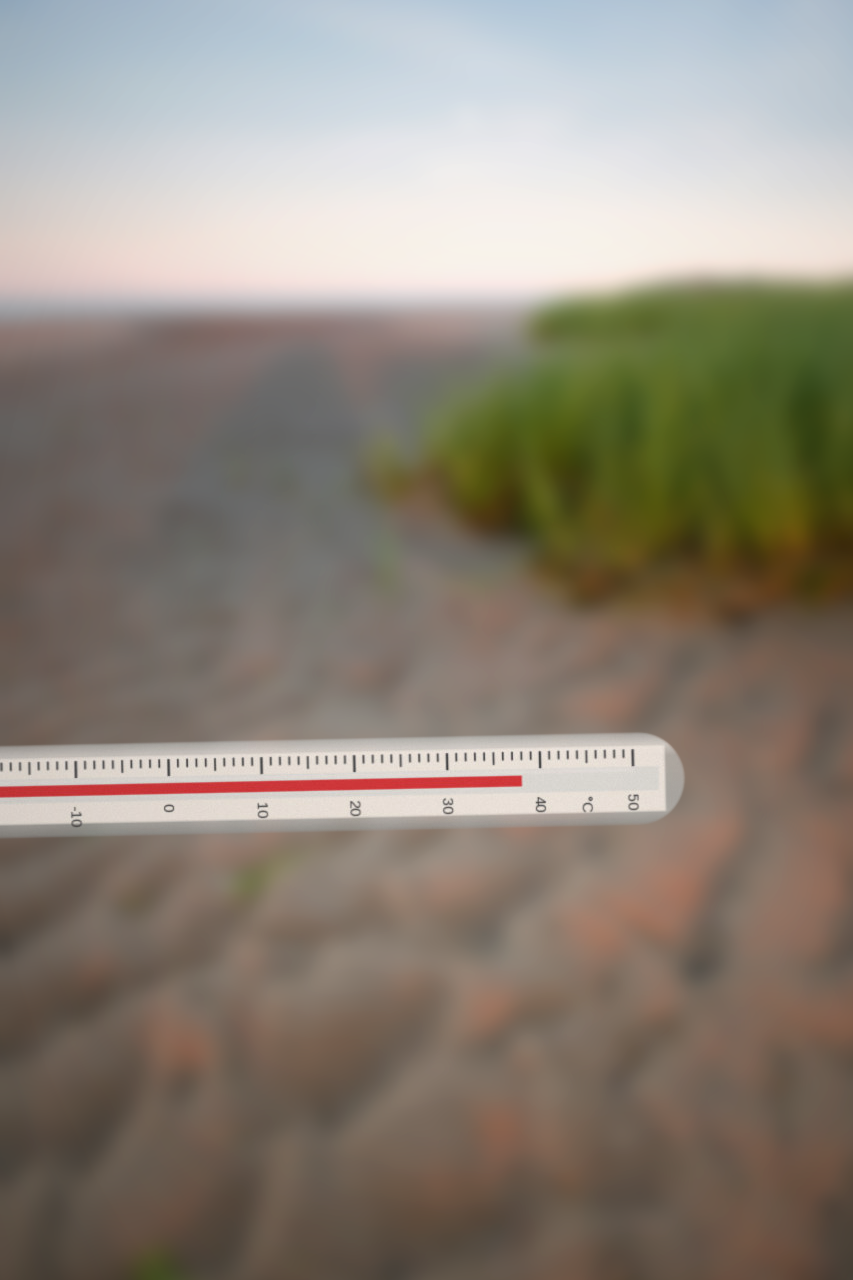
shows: 38 °C
